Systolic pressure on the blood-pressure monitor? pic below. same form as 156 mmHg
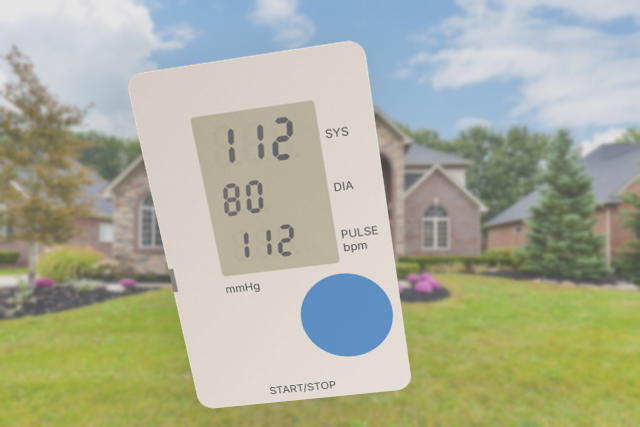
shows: 112 mmHg
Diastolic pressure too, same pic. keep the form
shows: 80 mmHg
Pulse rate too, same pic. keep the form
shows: 112 bpm
